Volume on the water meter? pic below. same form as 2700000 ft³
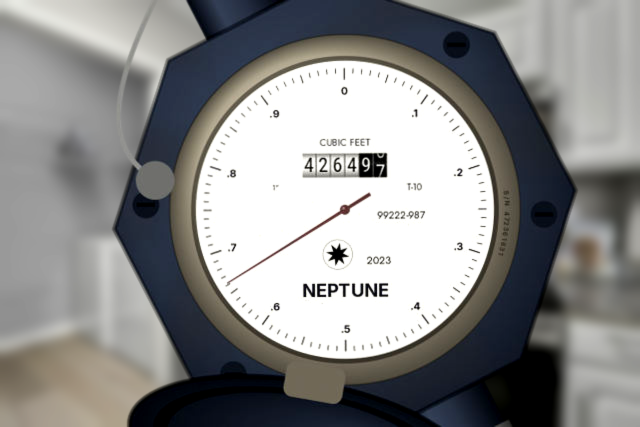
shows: 426496.66 ft³
